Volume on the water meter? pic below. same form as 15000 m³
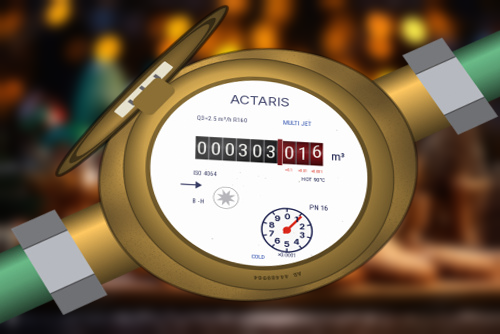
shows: 303.0161 m³
